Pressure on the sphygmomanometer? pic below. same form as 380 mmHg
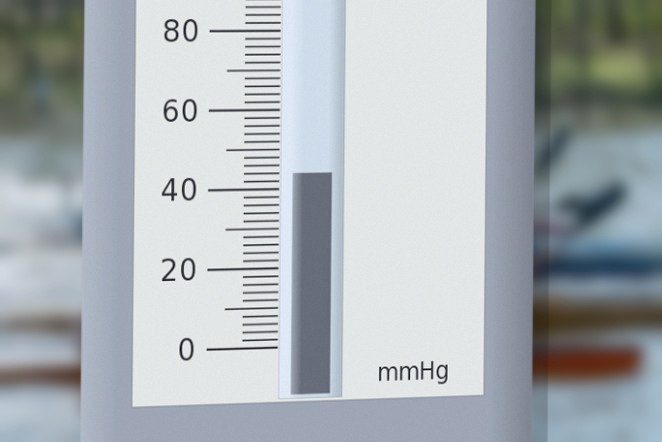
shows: 44 mmHg
